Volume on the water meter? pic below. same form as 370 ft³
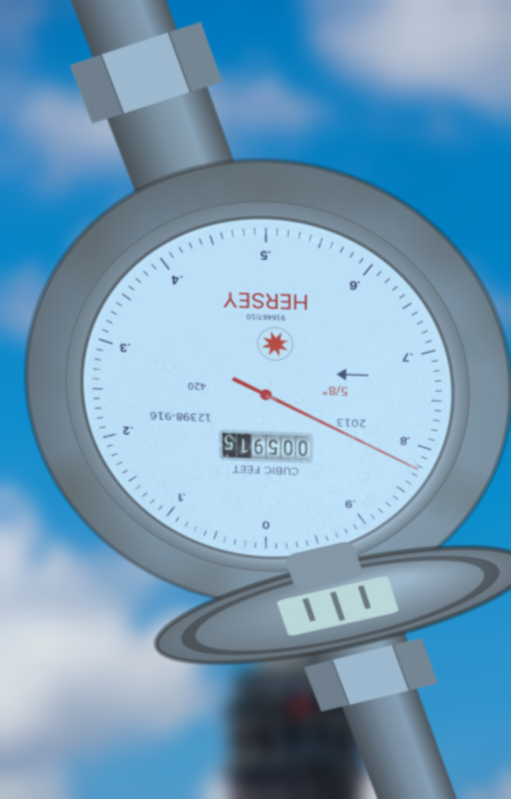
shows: 5914.82 ft³
